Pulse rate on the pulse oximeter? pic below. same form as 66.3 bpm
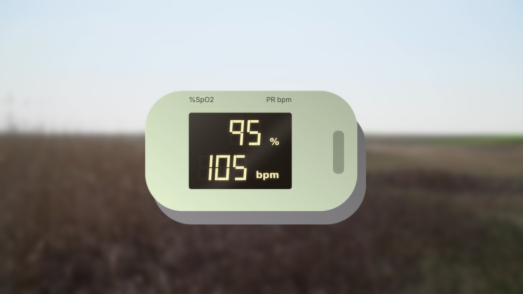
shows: 105 bpm
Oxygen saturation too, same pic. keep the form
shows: 95 %
